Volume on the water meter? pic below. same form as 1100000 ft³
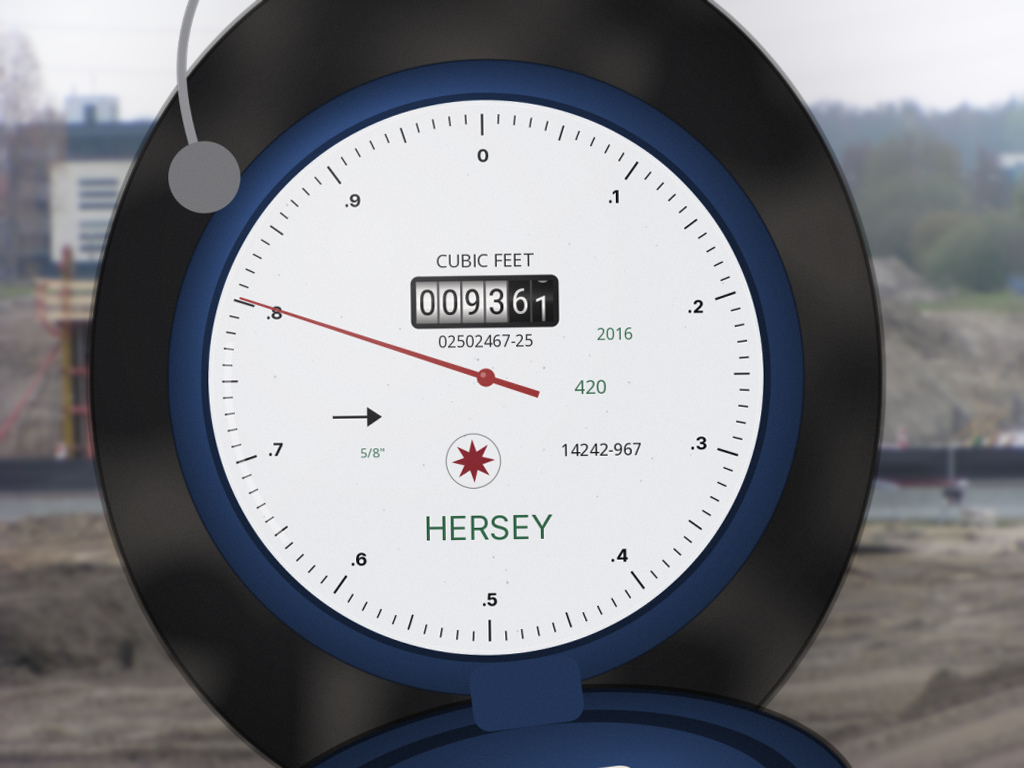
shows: 9360.80 ft³
